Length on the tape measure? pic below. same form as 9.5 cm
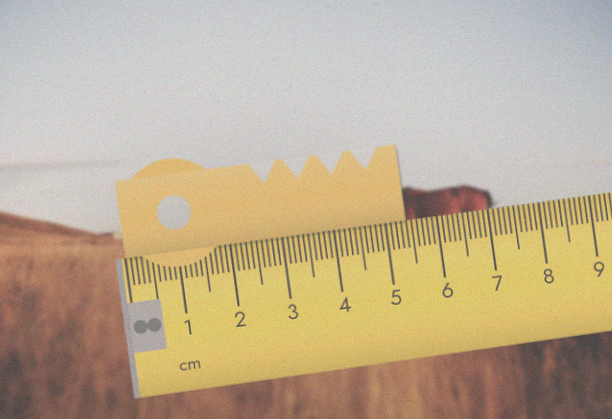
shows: 5.4 cm
